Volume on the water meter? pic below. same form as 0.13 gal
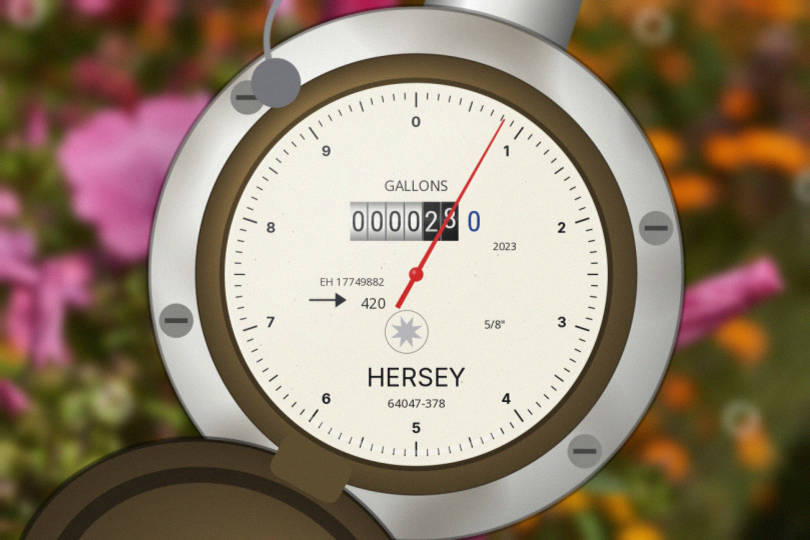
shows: 280.8 gal
